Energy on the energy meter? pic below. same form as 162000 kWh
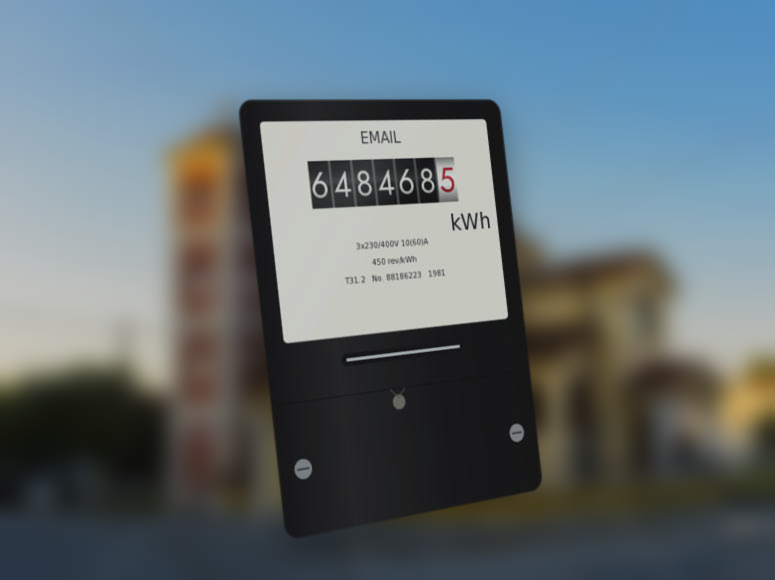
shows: 648468.5 kWh
